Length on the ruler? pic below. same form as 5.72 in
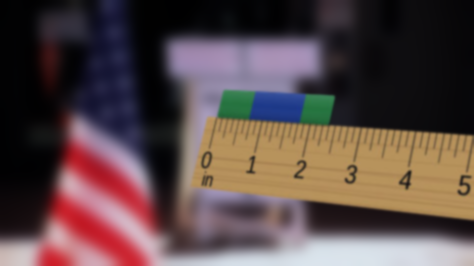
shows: 2.375 in
